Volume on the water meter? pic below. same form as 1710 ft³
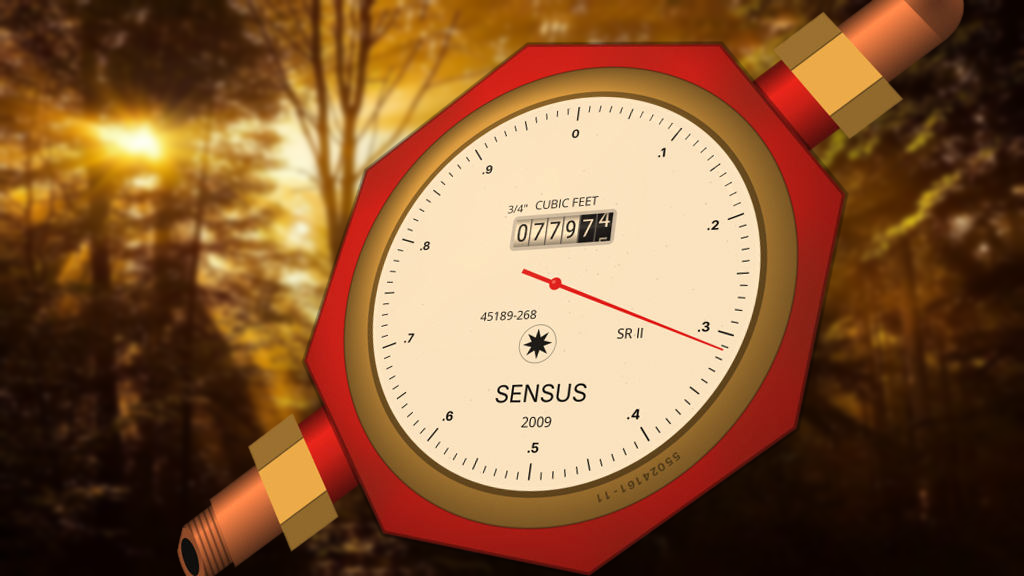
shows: 77974.31 ft³
